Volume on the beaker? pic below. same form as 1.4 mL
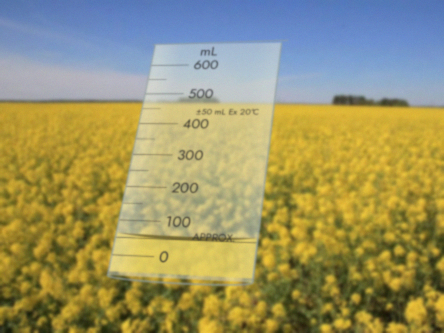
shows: 50 mL
